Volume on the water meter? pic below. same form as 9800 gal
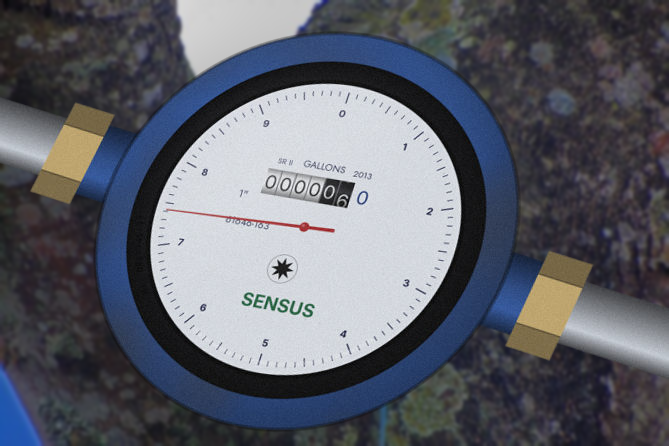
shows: 57.4 gal
